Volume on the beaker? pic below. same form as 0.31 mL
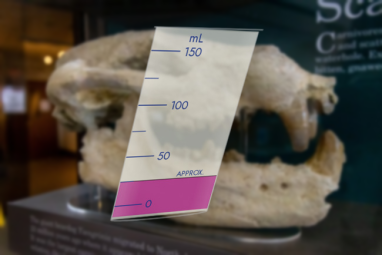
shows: 25 mL
